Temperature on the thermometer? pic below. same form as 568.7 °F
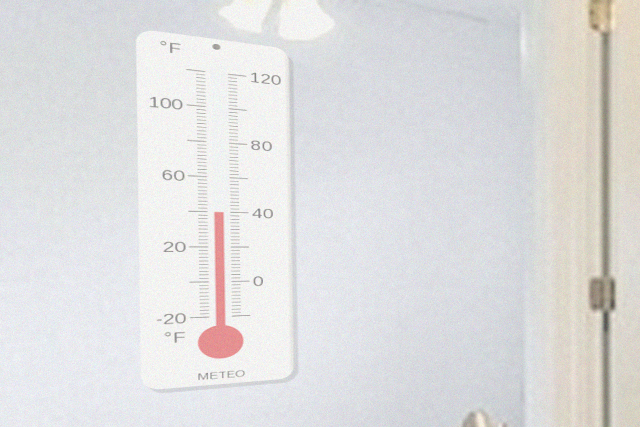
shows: 40 °F
